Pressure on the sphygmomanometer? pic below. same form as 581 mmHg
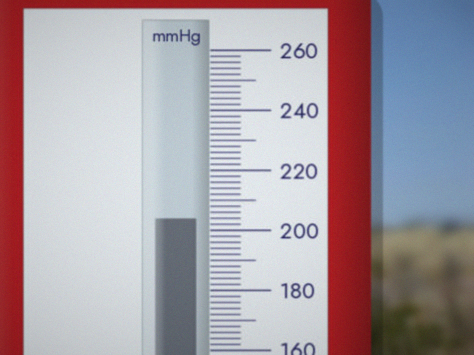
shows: 204 mmHg
